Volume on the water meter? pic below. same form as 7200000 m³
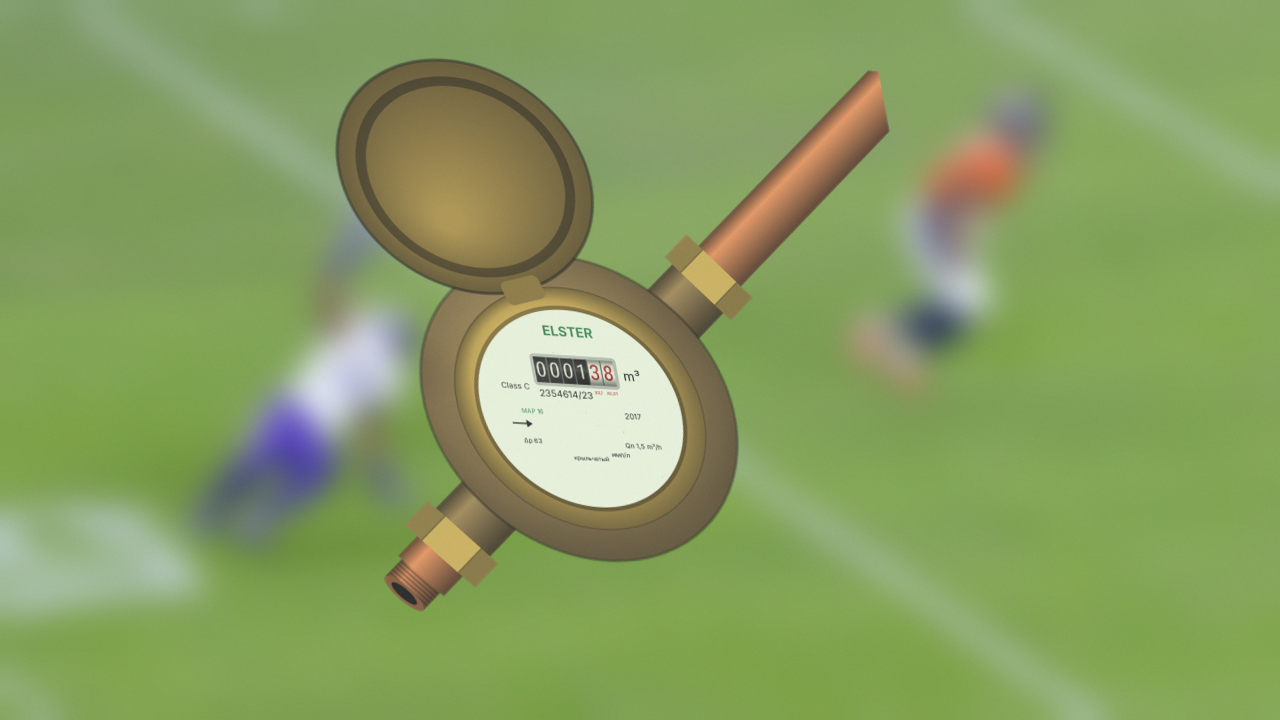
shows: 1.38 m³
